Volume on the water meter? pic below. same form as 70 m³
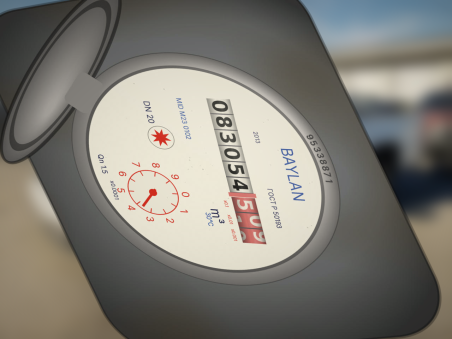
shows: 83054.5093 m³
